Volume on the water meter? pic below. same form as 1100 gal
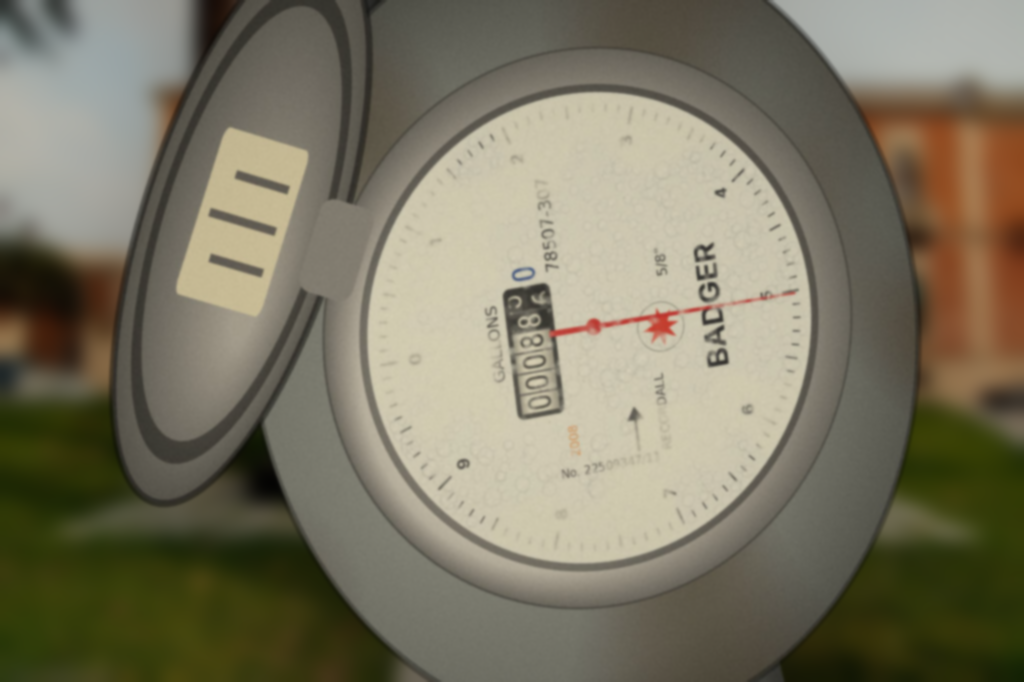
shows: 8855.0 gal
